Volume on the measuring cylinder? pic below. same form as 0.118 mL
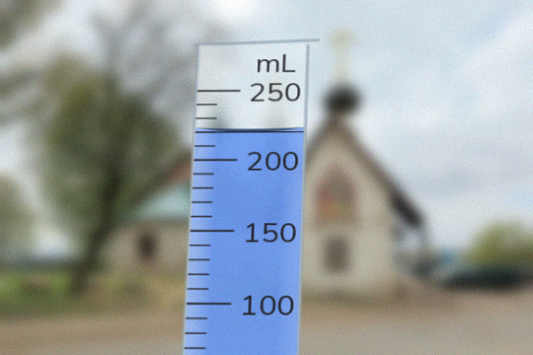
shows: 220 mL
